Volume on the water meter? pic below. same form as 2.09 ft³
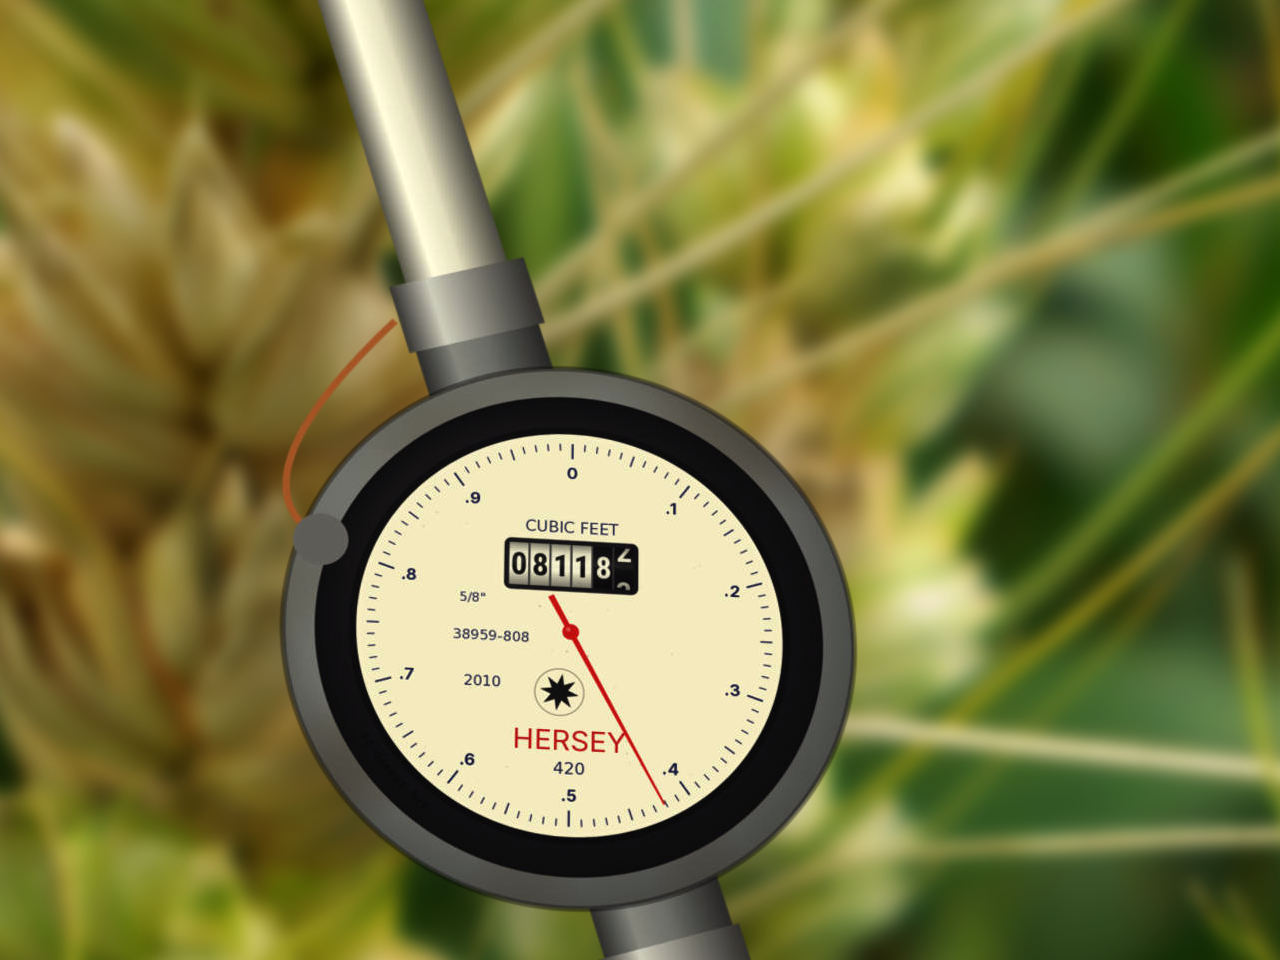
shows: 81182.42 ft³
